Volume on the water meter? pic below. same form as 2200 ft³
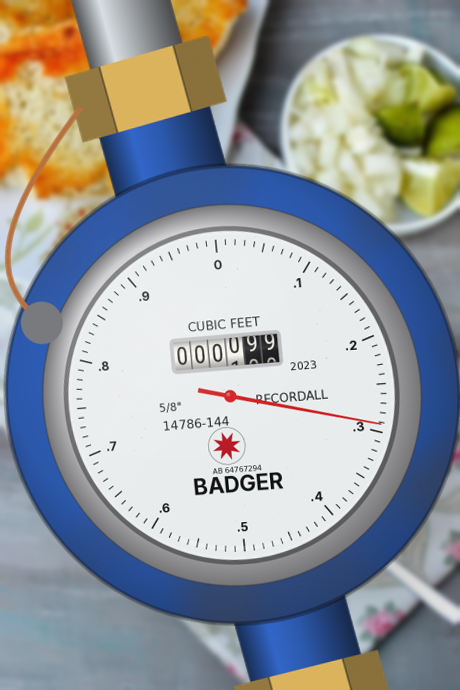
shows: 99.29 ft³
